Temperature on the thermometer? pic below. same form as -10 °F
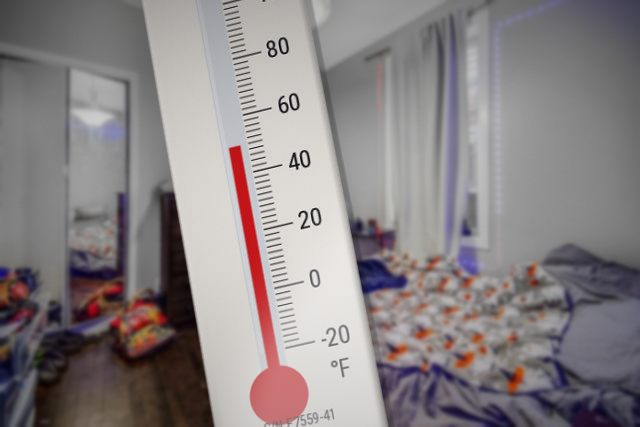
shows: 50 °F
